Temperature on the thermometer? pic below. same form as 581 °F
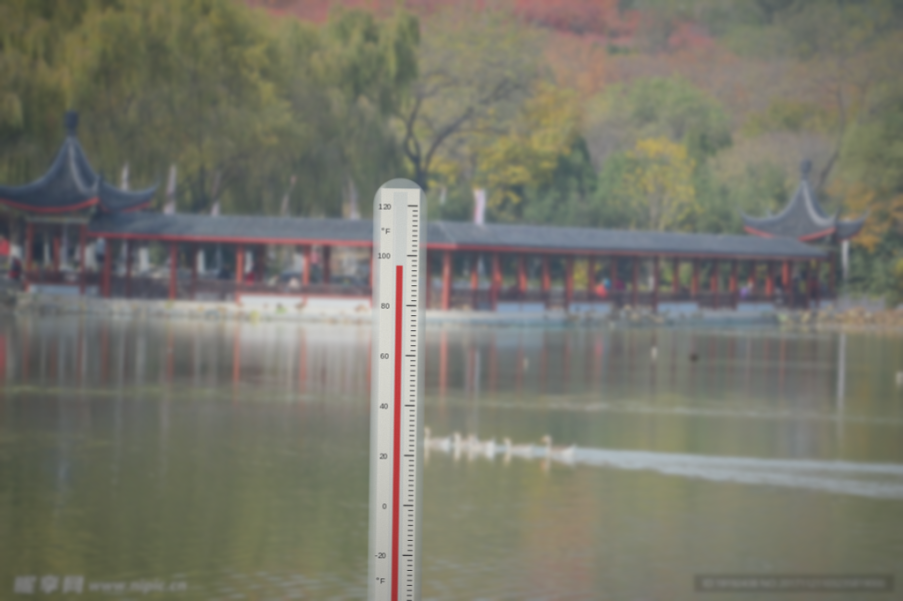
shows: 96 °F
